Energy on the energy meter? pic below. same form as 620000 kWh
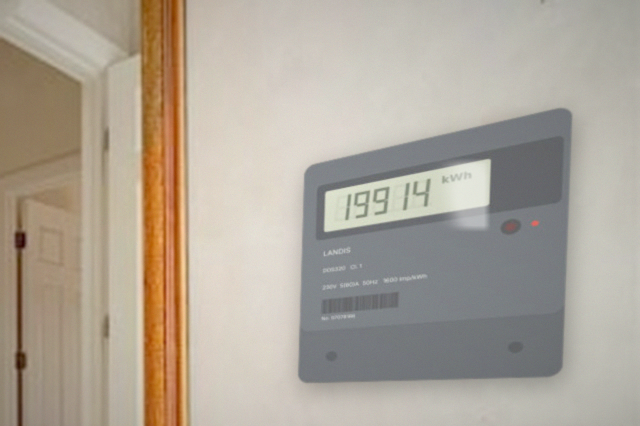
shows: 19914 kWh
